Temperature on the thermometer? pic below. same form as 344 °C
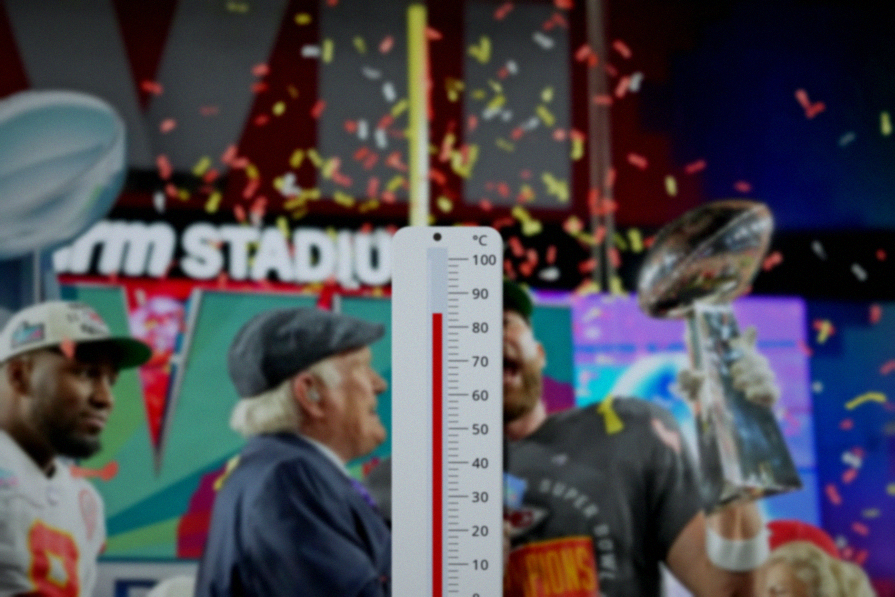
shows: 84 °C
